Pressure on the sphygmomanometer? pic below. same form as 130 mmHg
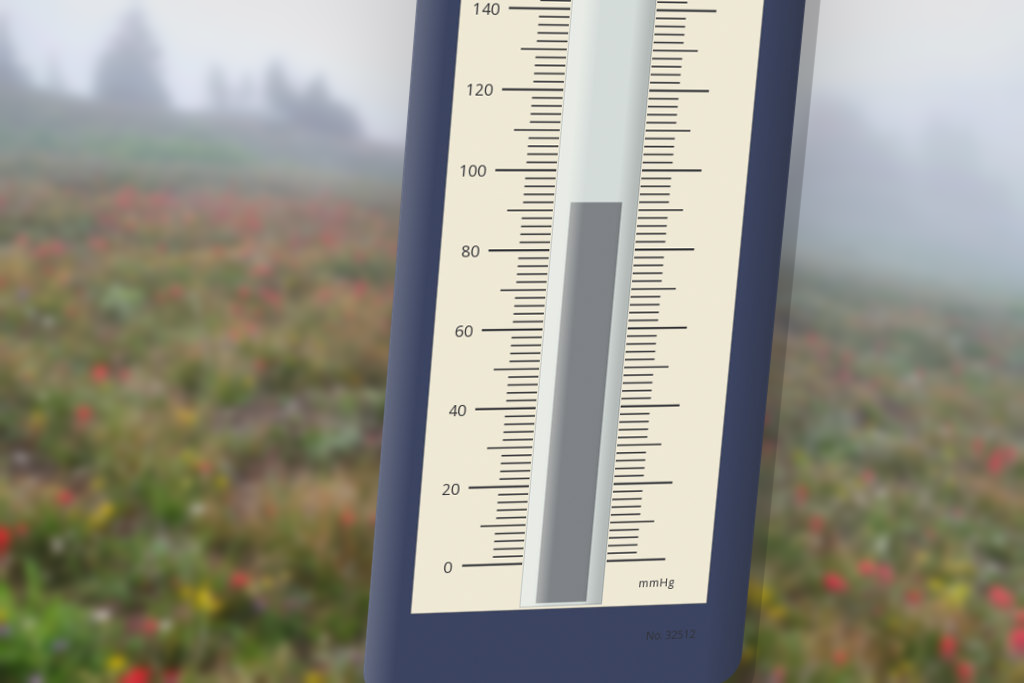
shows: 92 mmHg
